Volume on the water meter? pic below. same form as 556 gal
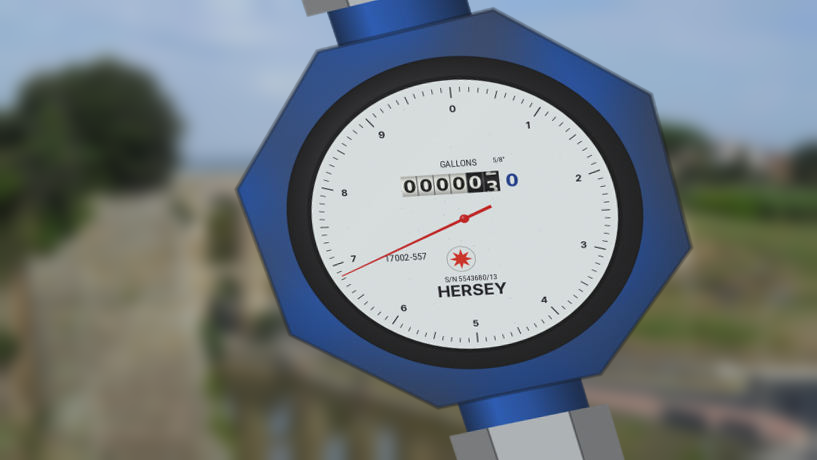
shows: 26.8 gal
